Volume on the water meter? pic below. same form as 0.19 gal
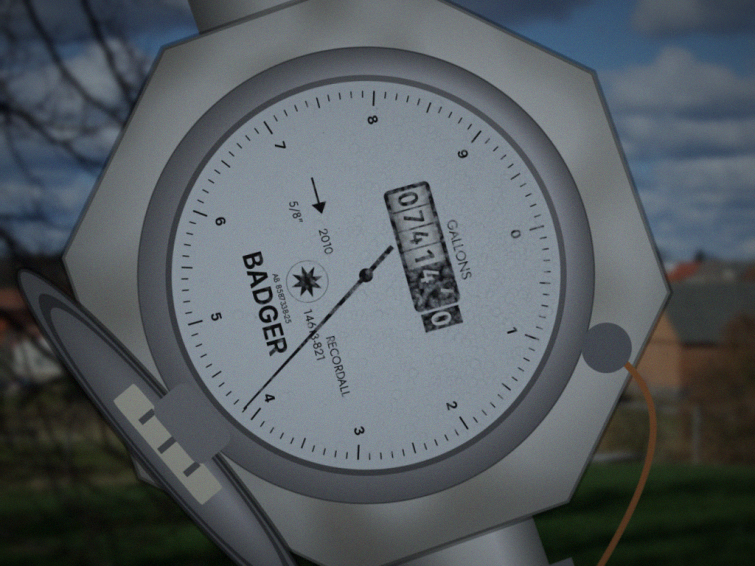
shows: 741474.1 gal
